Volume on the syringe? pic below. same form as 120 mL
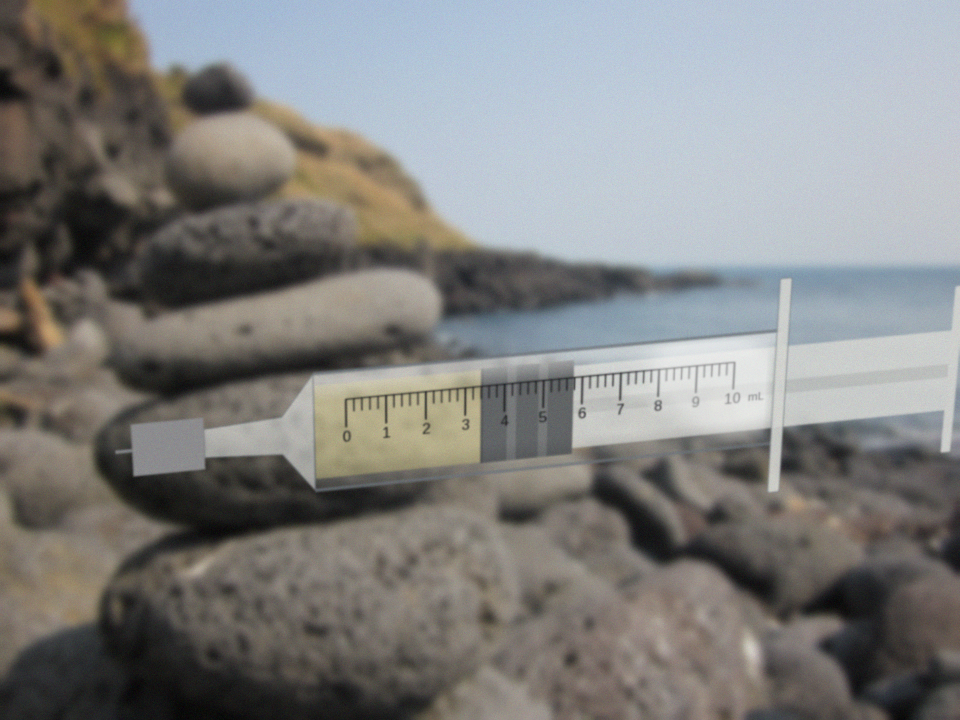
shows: 3.4 mL
